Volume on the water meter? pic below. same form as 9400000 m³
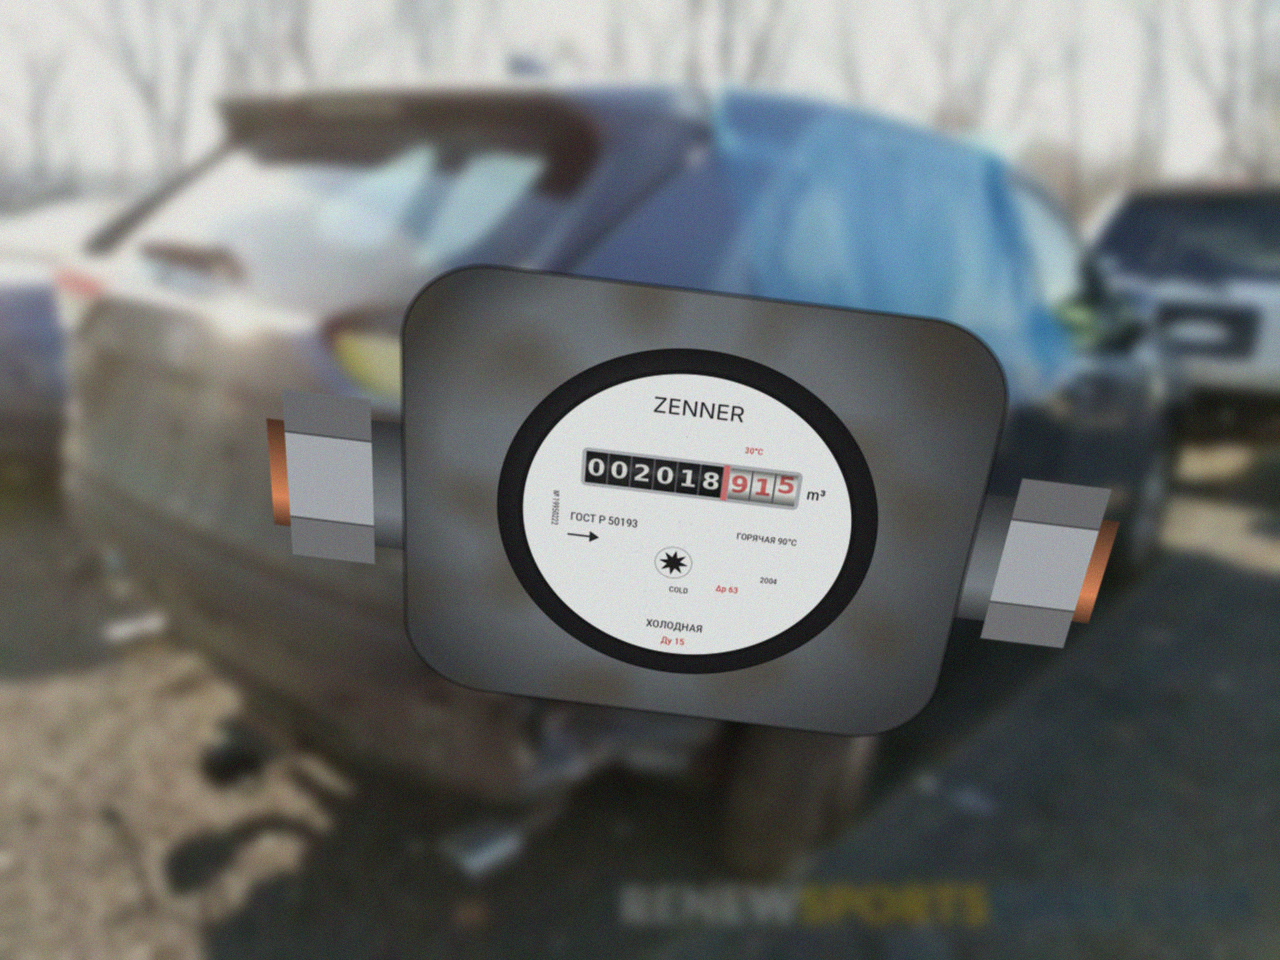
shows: 2018.915 m³
